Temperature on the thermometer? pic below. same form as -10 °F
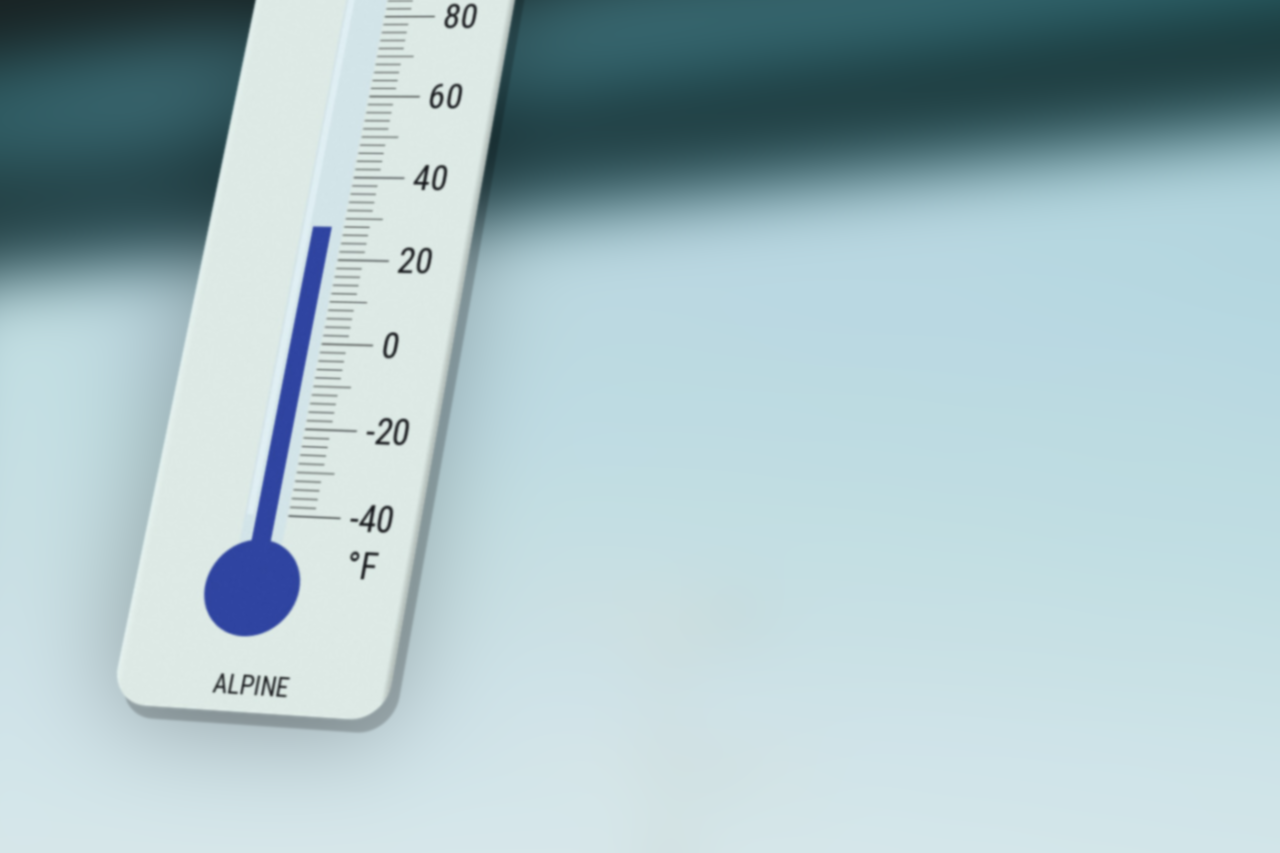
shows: 28 °F
